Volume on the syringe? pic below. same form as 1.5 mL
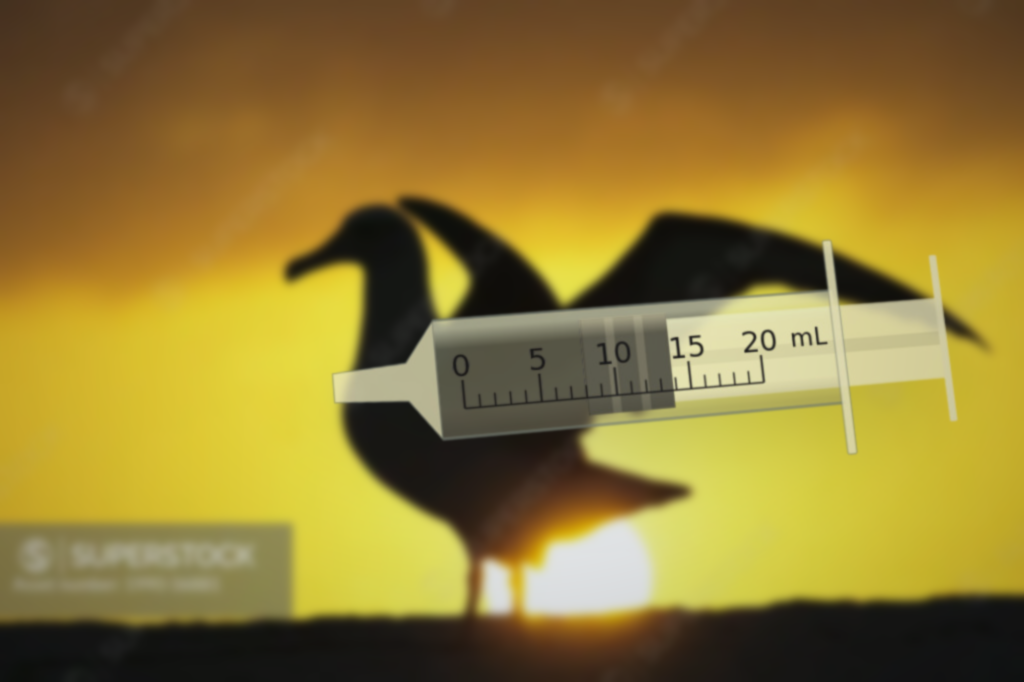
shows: 8 mL
